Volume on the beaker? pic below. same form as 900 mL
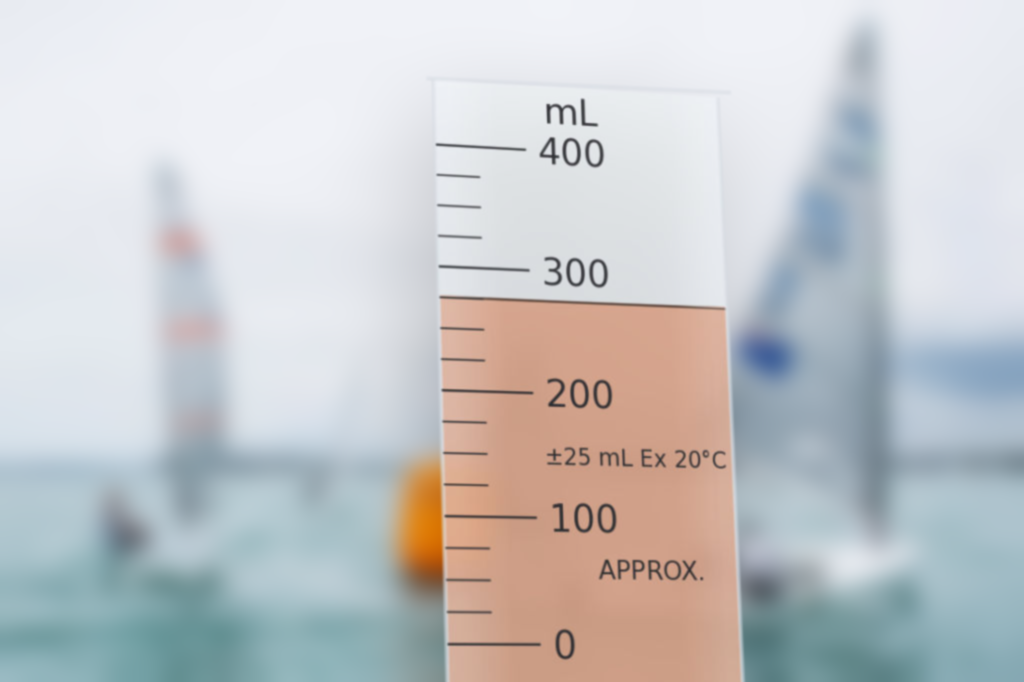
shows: 275 mL
